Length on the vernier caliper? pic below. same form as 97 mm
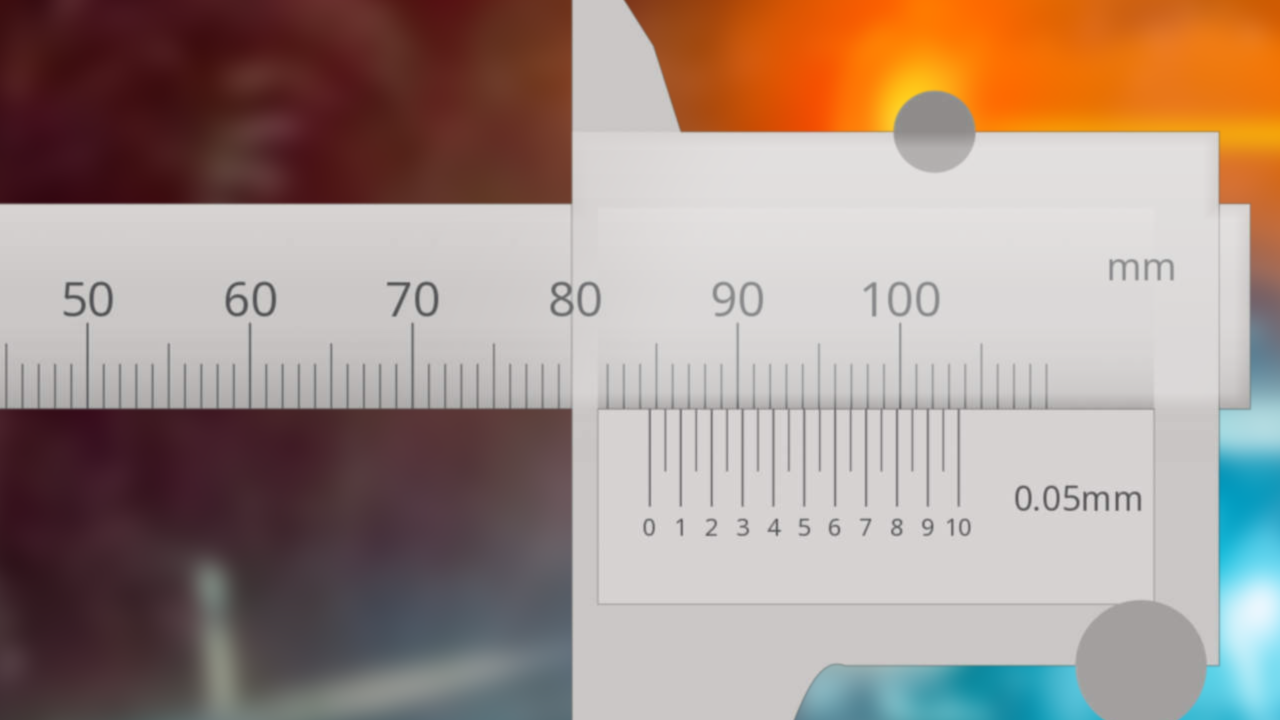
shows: 84.6 mm
